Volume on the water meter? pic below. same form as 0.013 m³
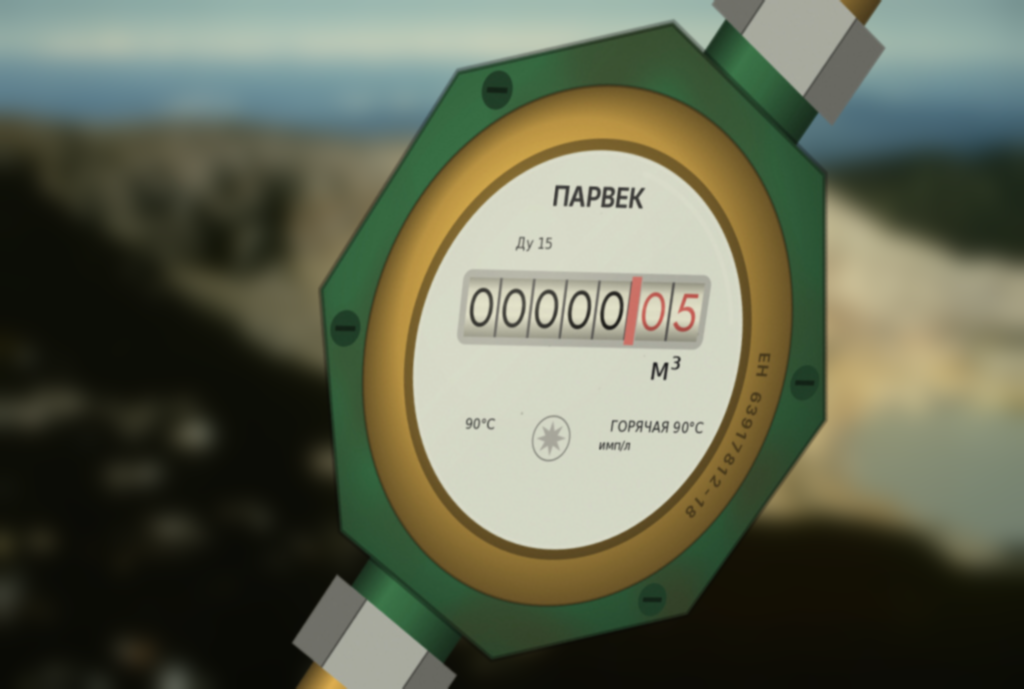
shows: 0.05 m³
